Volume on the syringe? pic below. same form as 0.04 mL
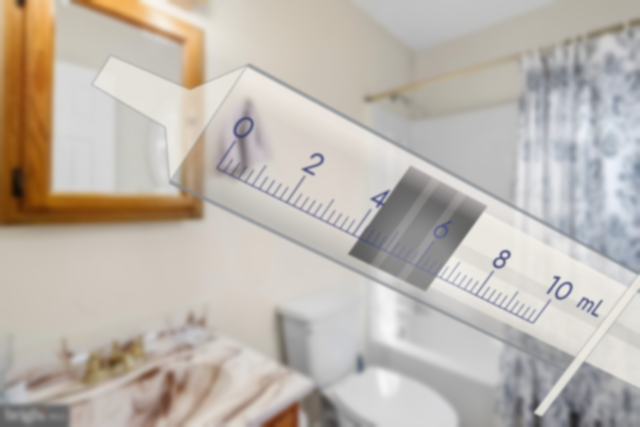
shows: 4.2 mL
